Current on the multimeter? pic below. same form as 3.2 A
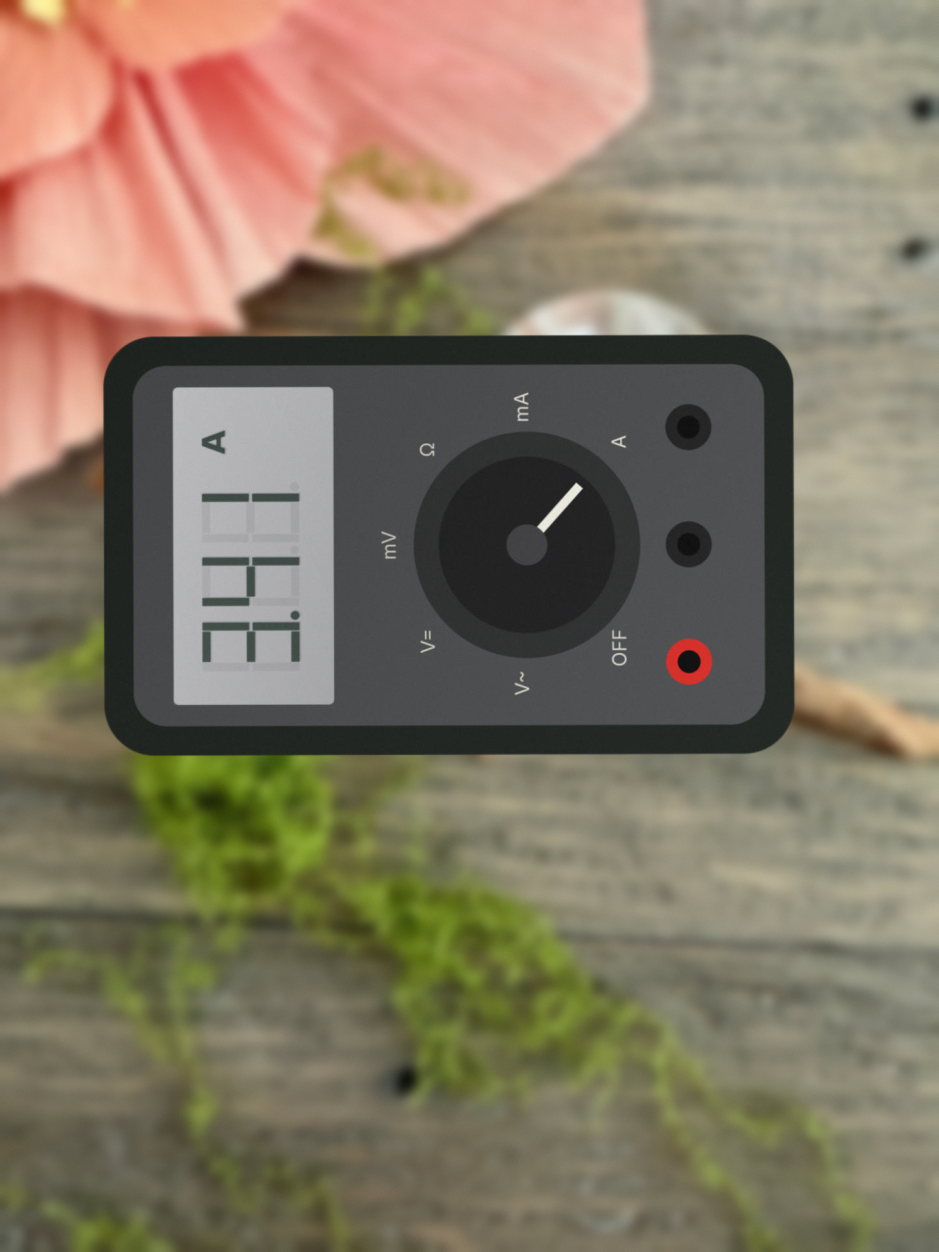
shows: 3.41 A
